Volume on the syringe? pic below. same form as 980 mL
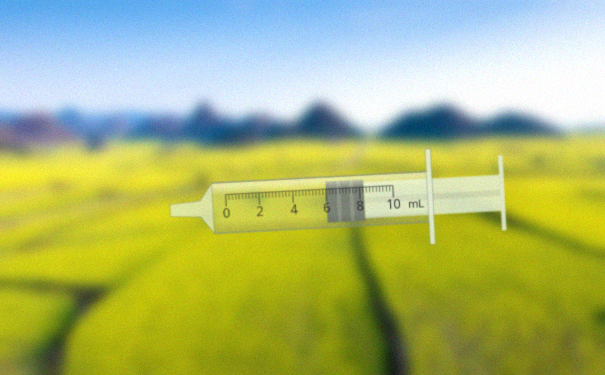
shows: 6 mL
